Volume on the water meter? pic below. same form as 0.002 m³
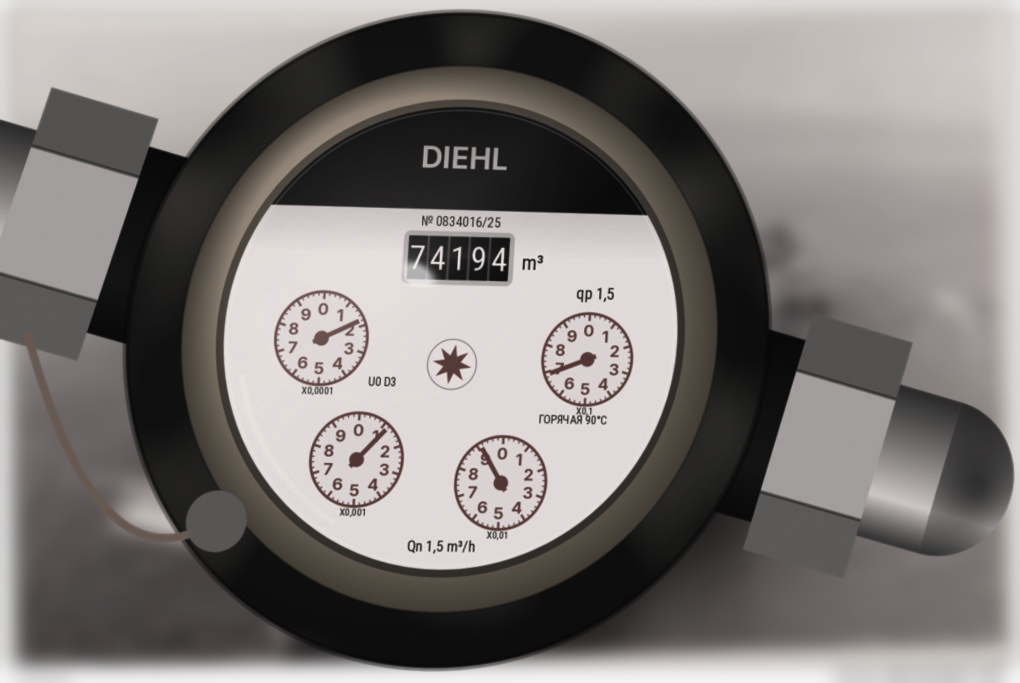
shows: 74194.6911 m³
